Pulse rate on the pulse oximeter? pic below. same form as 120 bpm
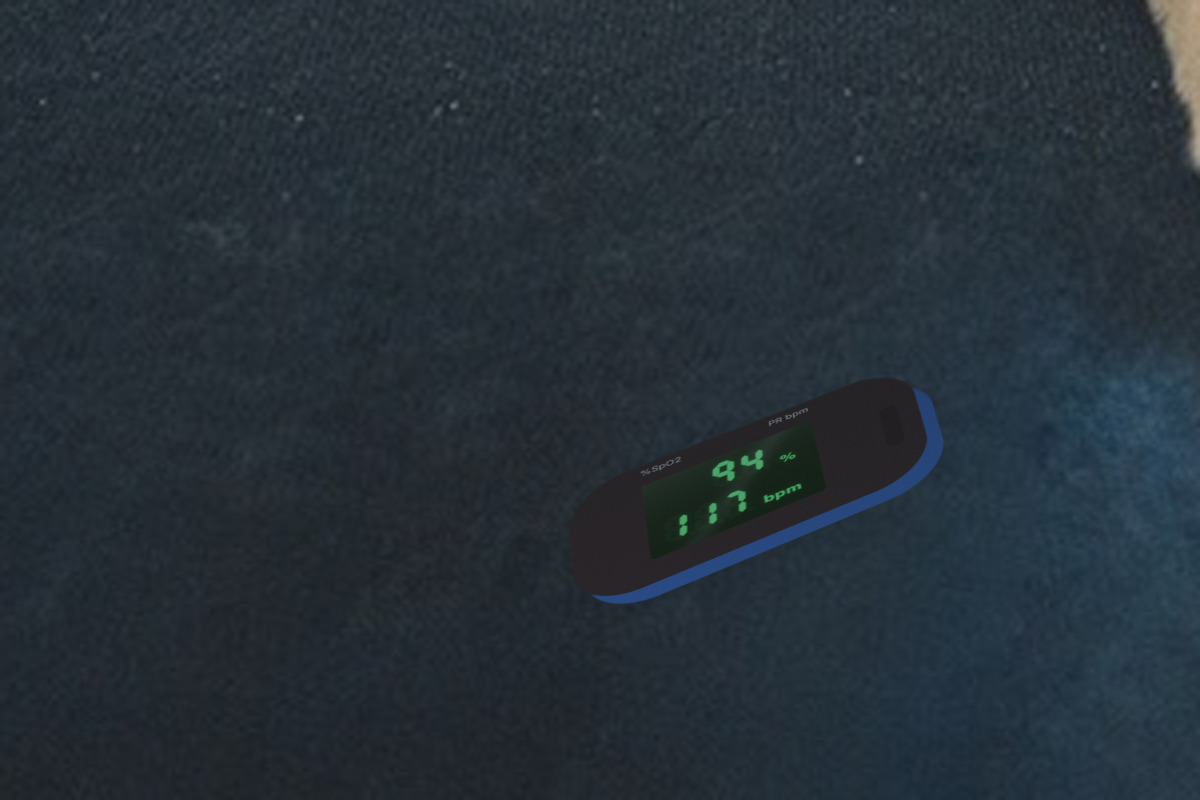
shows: 117 bpm
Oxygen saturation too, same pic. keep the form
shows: 94 %
